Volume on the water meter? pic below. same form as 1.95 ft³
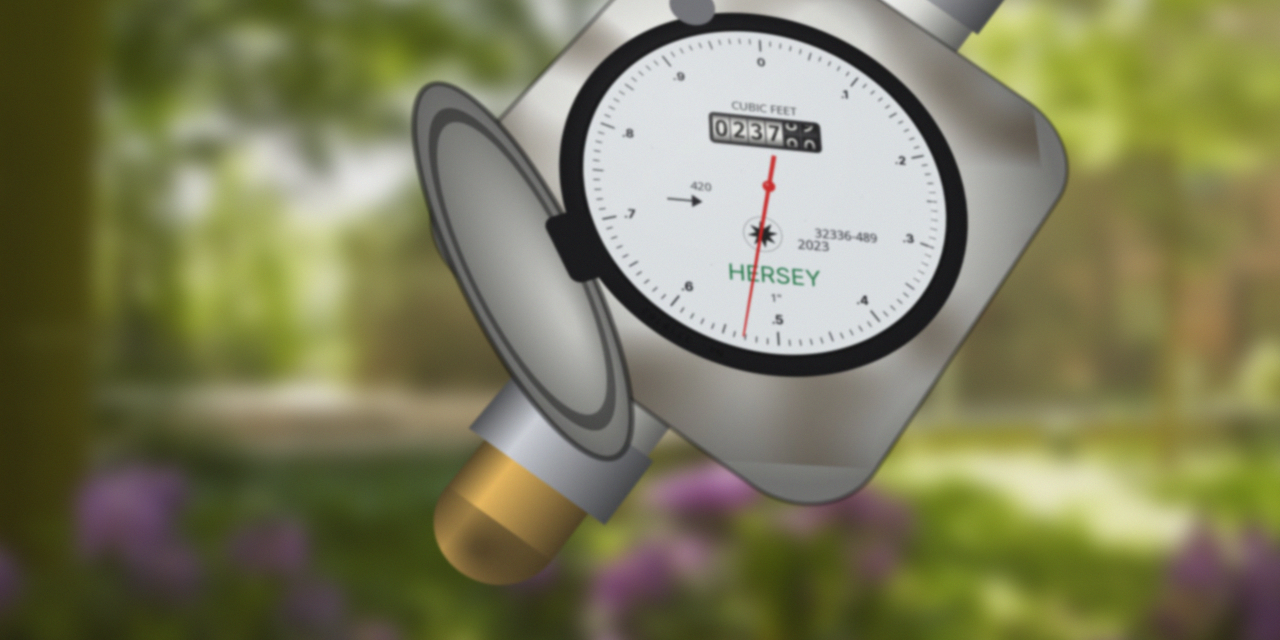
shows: 23789.53 ft³
